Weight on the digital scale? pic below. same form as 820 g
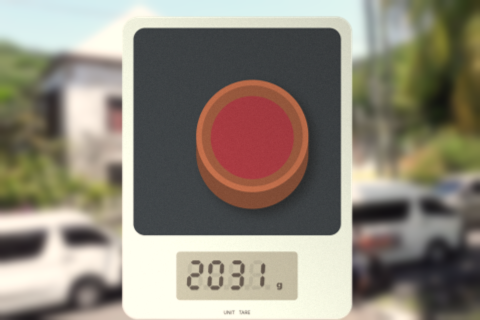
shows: 2031 g
